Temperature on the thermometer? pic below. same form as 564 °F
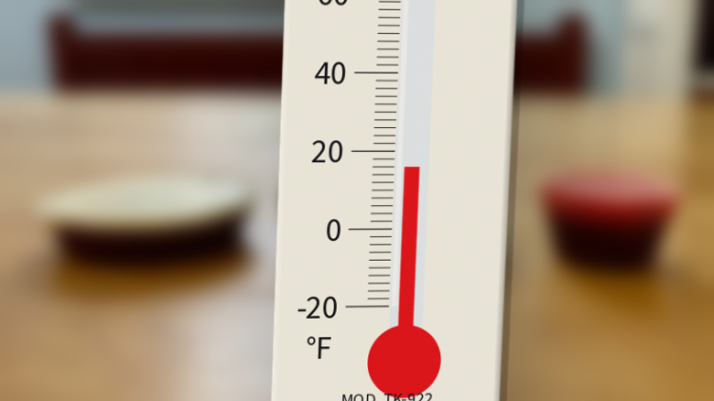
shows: 16 °F
